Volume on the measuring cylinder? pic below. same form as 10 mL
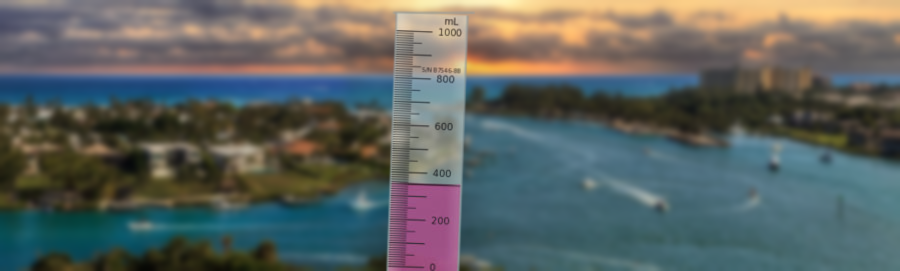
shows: 350 mL
